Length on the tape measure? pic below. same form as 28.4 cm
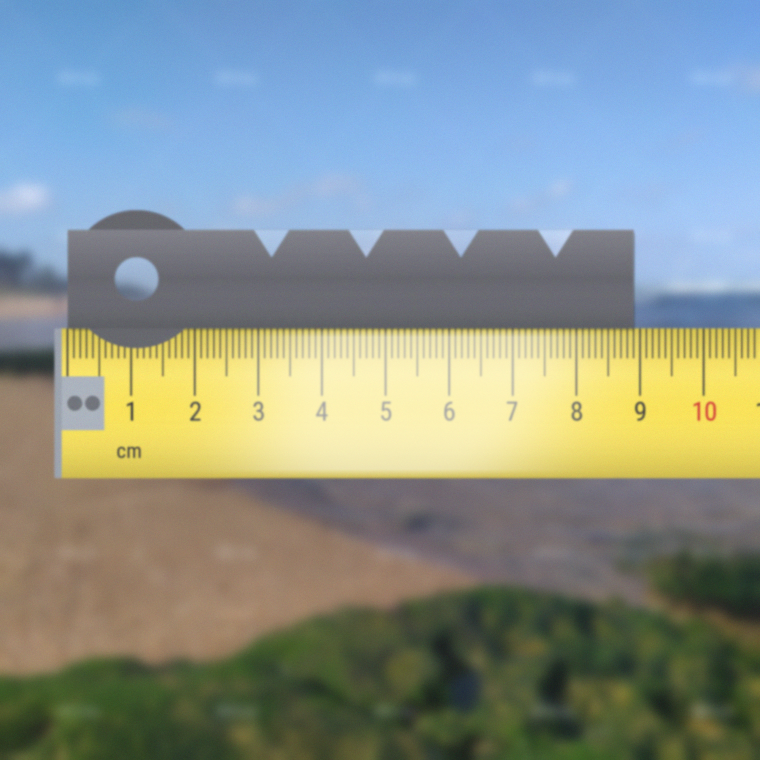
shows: 8.9 cm
